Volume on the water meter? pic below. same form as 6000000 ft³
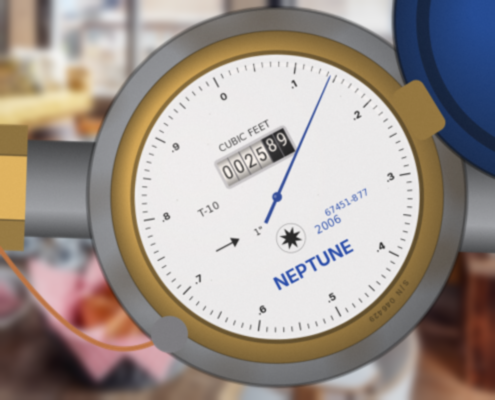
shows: 2589.14 ft³
